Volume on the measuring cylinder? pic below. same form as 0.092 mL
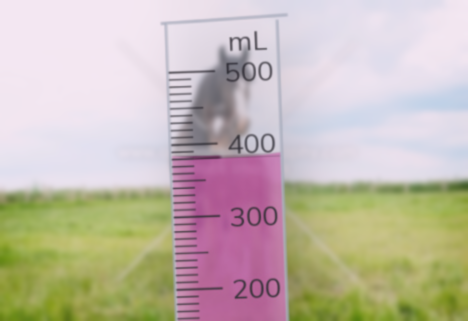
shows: 380 mL
